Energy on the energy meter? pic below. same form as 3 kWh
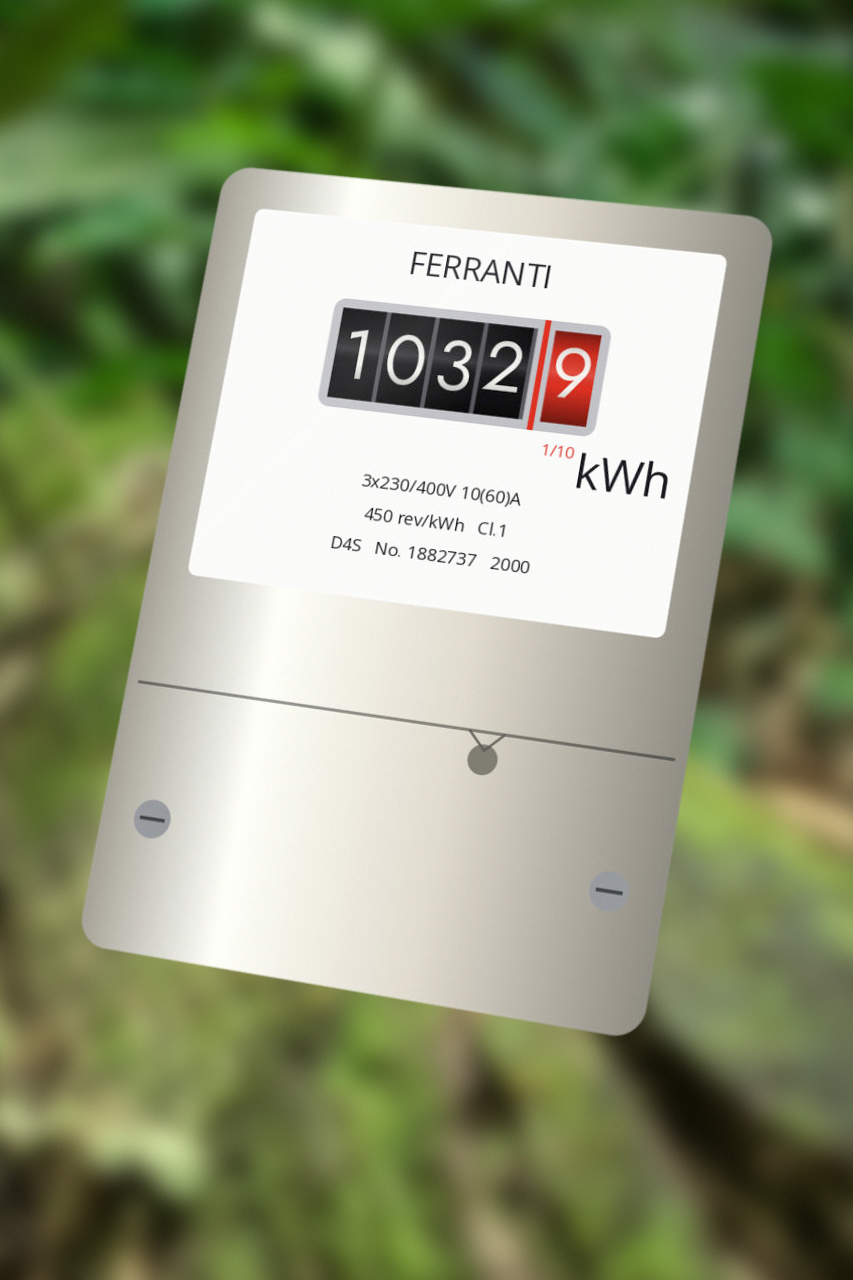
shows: 1032.9 kWh
